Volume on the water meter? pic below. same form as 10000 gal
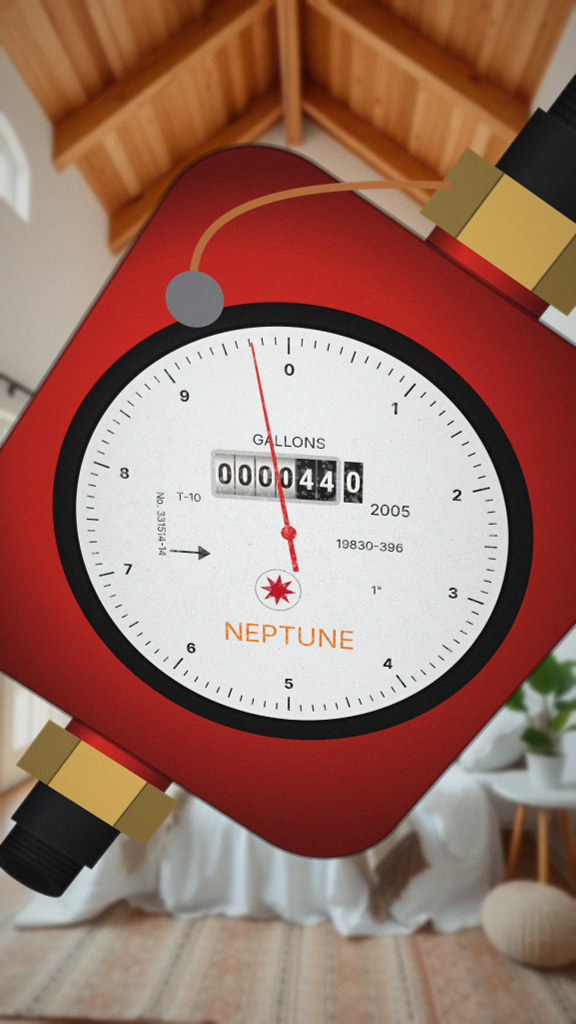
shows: 439.7 gal
